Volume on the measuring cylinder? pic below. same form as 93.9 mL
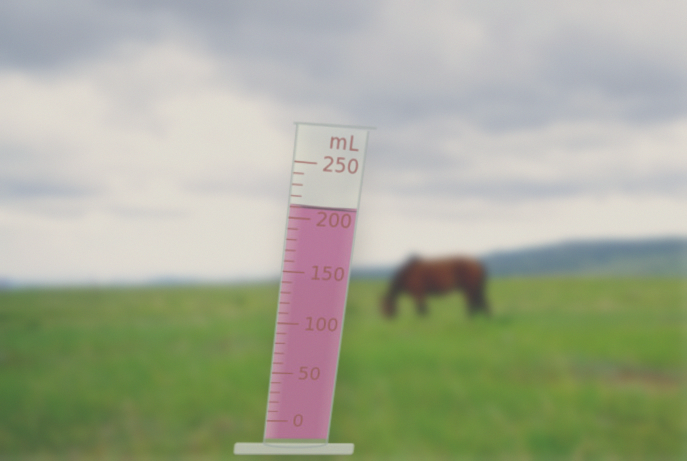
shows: 210 mL
